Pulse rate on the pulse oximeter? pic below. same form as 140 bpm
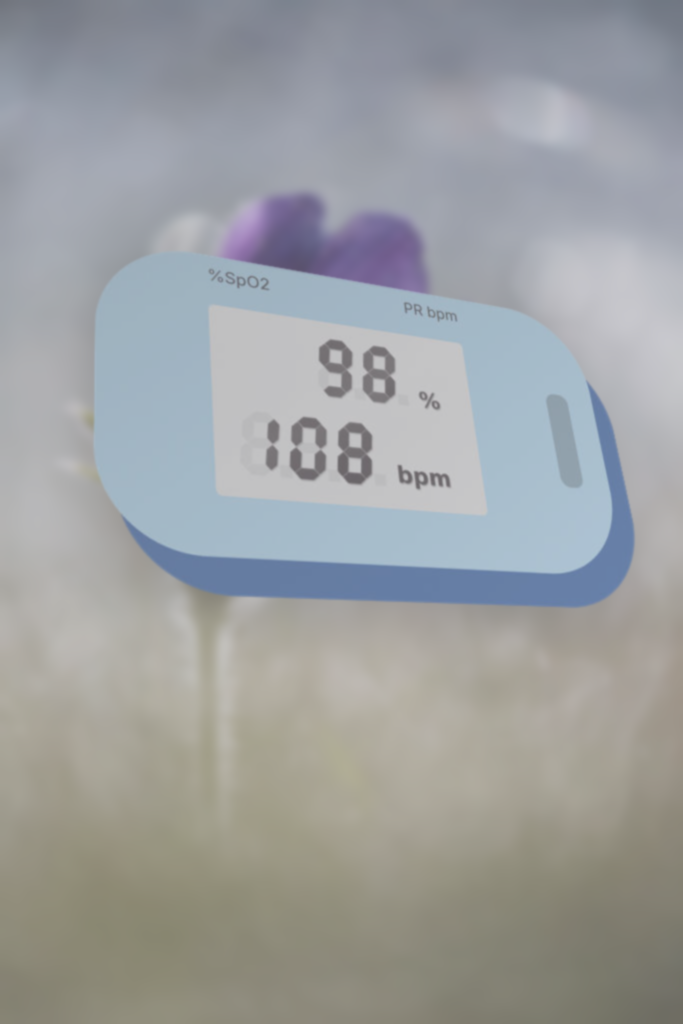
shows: 108 bpm
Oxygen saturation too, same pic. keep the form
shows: 98 %
